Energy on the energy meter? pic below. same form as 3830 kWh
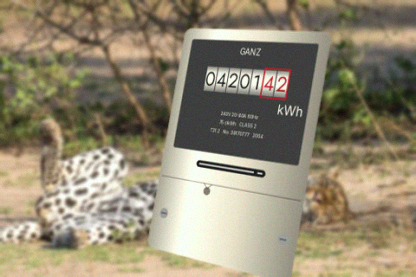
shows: 4201.42 kWh
